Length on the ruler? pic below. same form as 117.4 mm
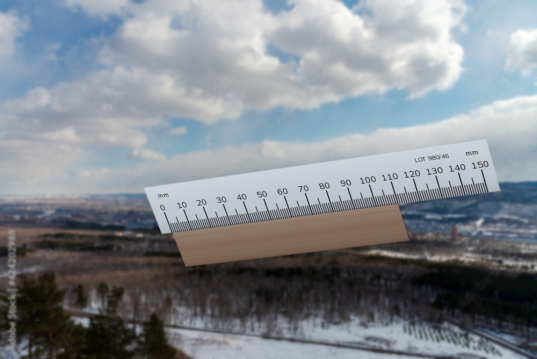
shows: 110 mm
